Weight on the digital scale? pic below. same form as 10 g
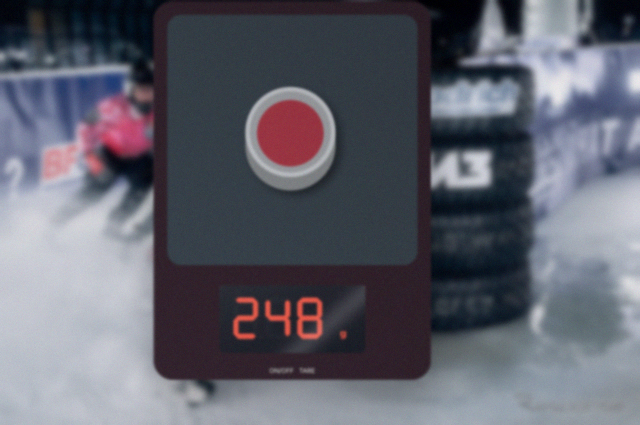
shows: 248 g
